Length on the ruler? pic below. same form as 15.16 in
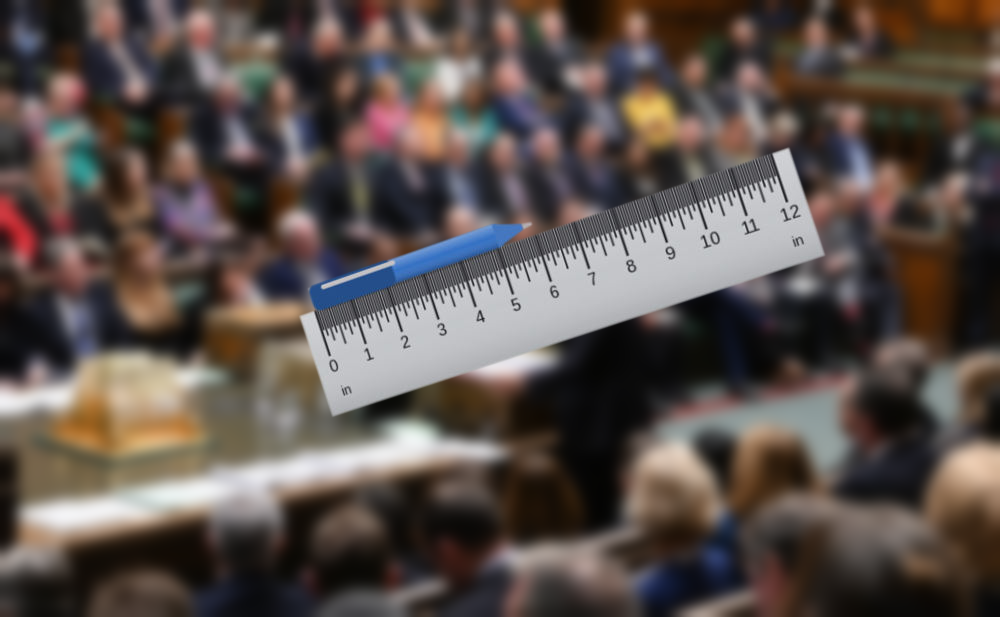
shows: 6 in
